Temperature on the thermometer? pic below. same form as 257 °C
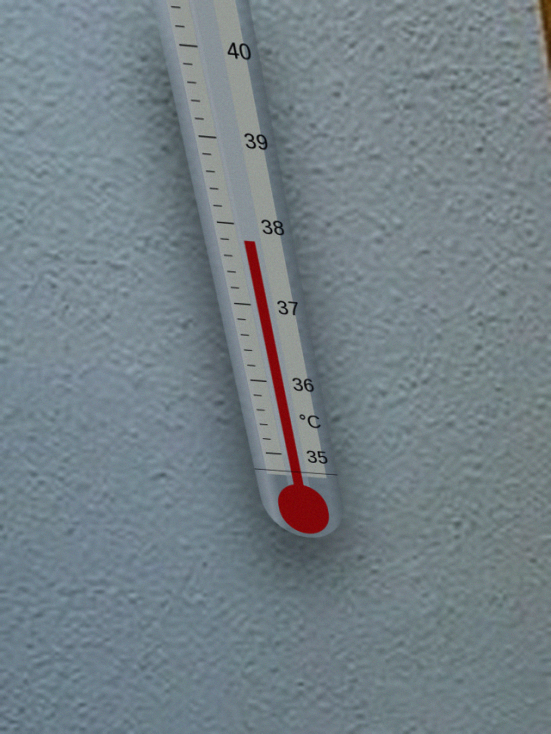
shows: 37.8 °C
